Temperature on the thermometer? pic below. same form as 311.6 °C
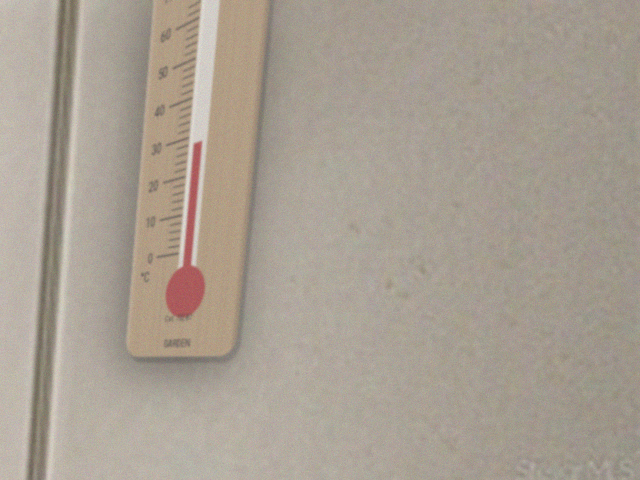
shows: 28 °C
